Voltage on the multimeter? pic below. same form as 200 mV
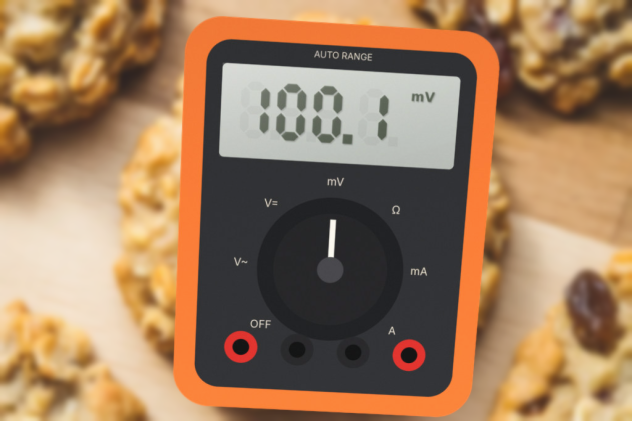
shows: 100.1 mV
